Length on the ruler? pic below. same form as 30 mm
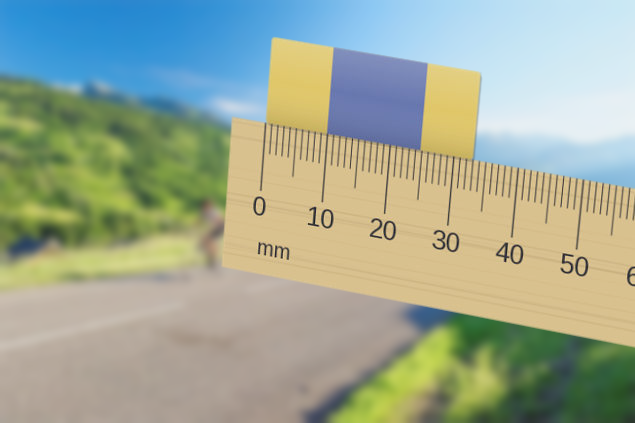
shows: 33 mm
